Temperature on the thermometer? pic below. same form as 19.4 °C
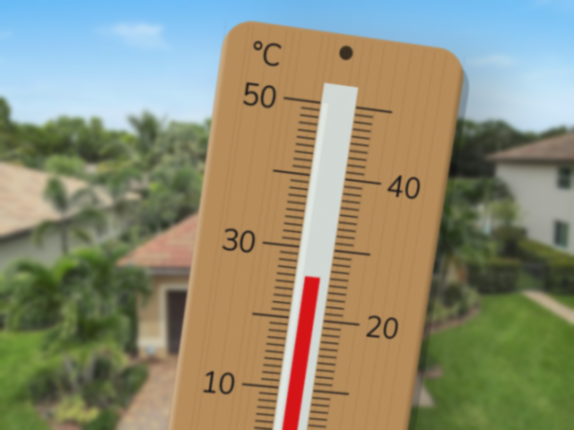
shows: 26 °C
